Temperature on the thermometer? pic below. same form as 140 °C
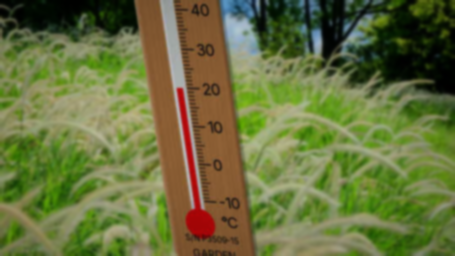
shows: 20 °C
